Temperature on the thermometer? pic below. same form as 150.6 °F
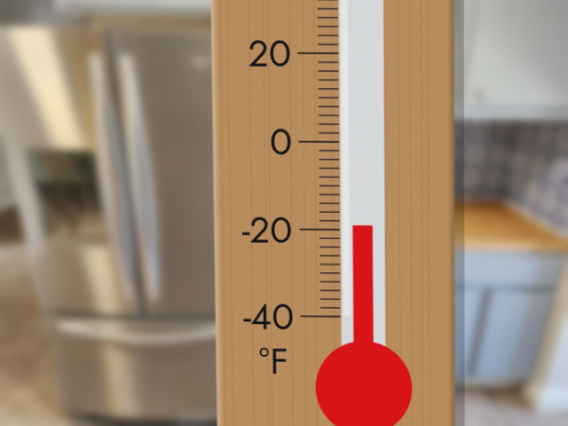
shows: -19 °F
